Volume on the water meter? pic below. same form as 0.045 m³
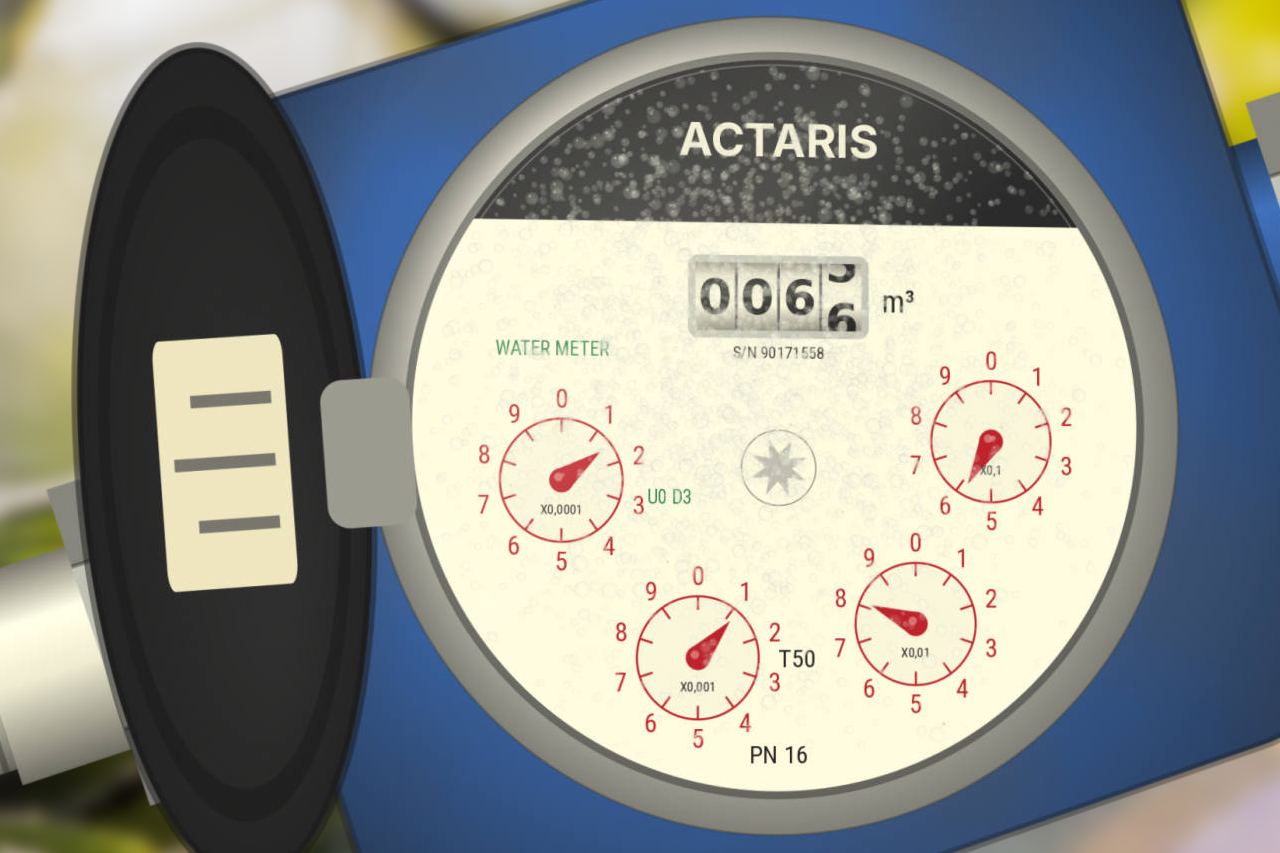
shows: 65.5811 m³
